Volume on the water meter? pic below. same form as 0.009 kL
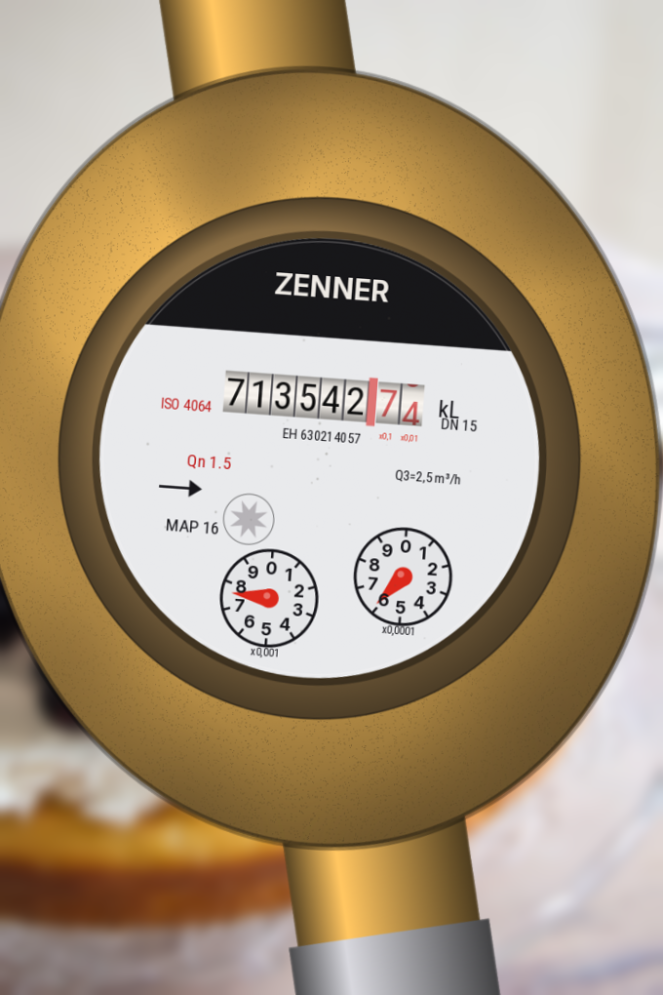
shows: 713542.7376 kL
